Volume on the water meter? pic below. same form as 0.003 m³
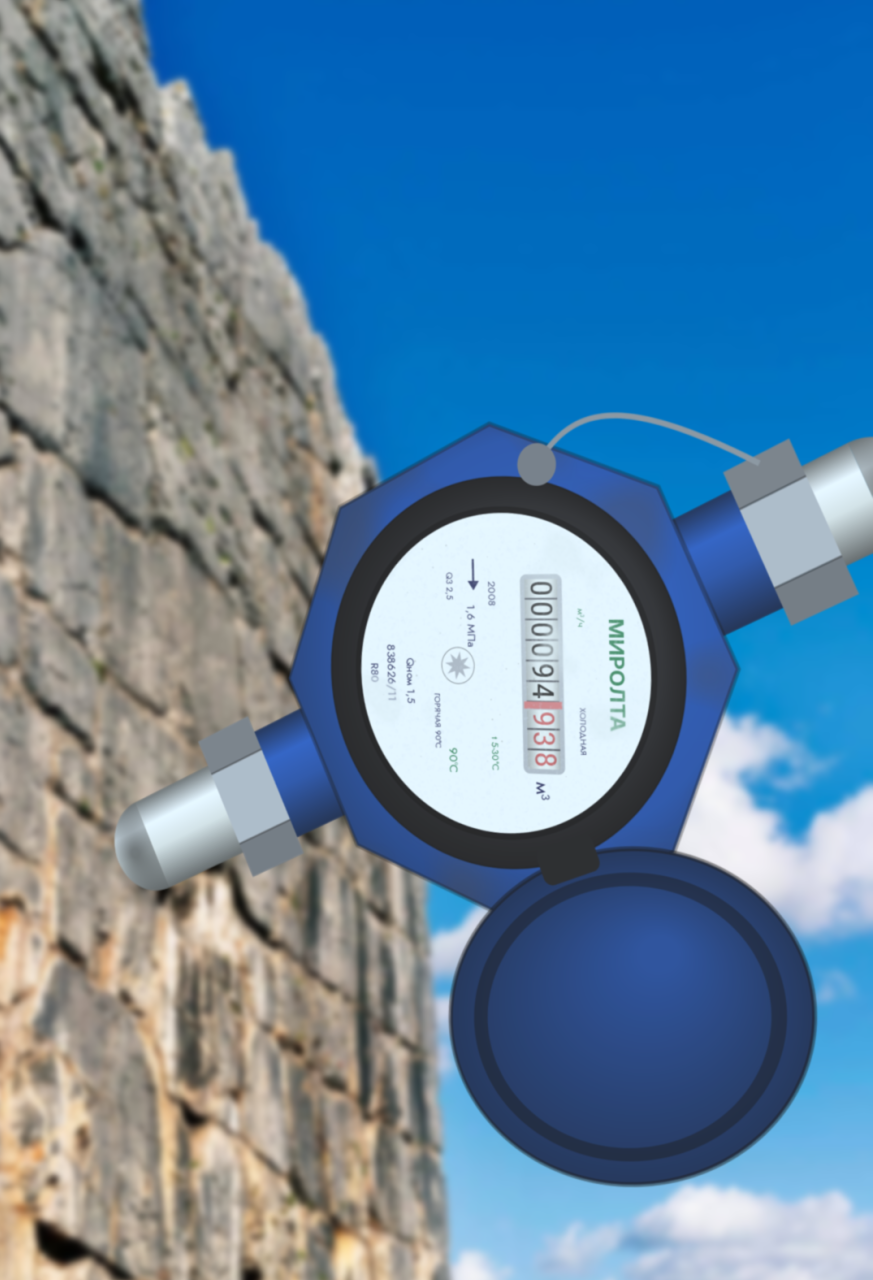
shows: 94.938 m³
